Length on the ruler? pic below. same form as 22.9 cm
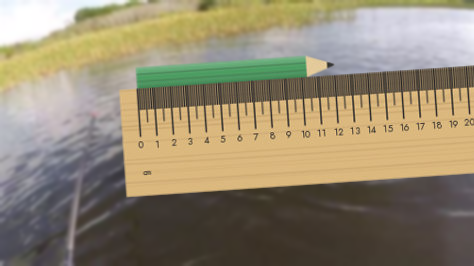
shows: 12 cm
